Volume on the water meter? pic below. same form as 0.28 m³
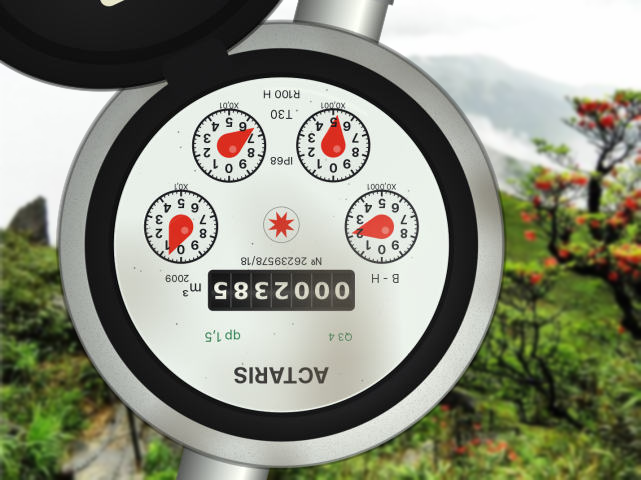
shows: 2385.0652 m³
